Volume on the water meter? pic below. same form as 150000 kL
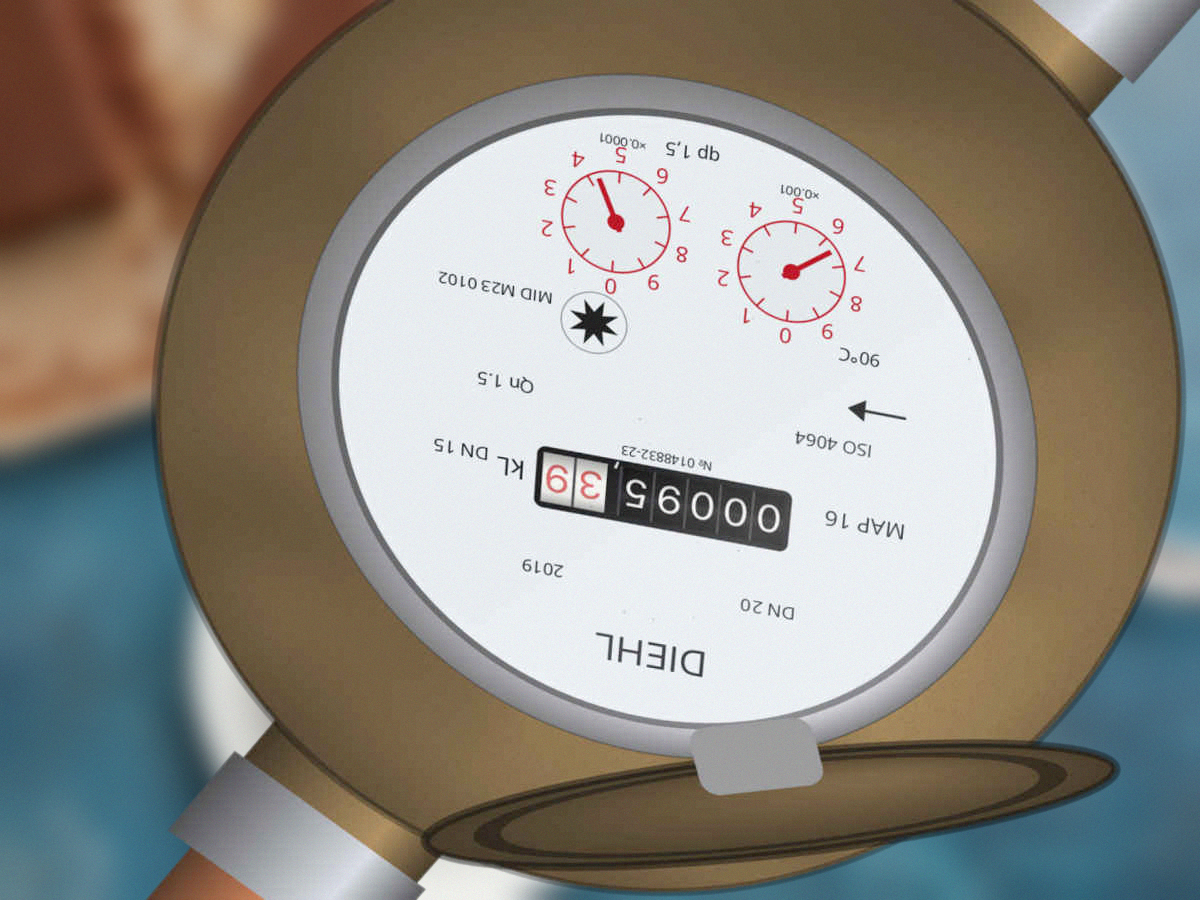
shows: 95.3964 kL
